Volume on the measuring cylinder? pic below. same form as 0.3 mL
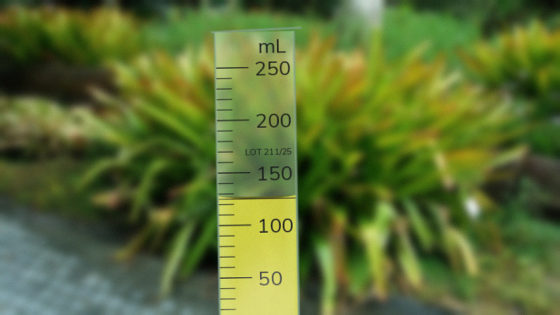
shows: 125 mL
